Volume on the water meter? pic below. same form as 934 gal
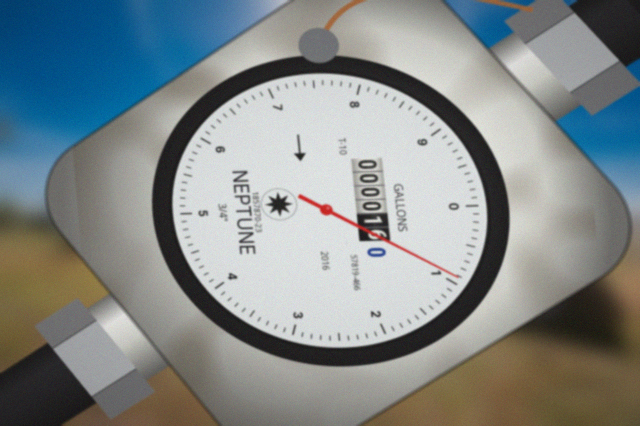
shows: 160.9 gal
